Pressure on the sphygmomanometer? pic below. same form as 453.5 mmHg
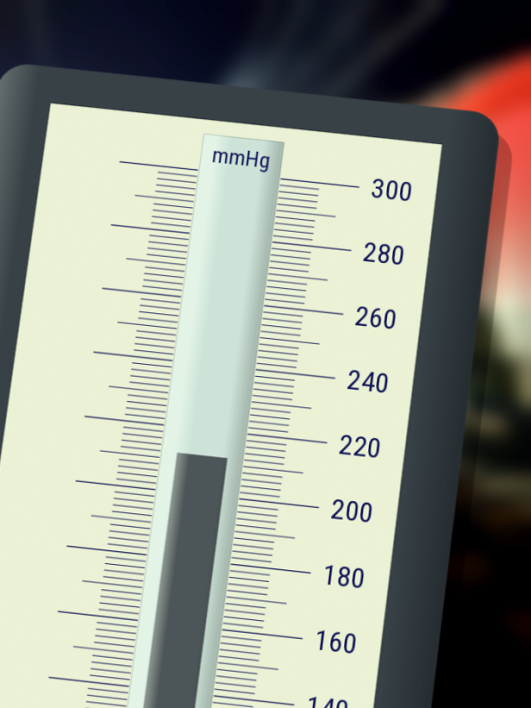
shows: 212 mmHg
